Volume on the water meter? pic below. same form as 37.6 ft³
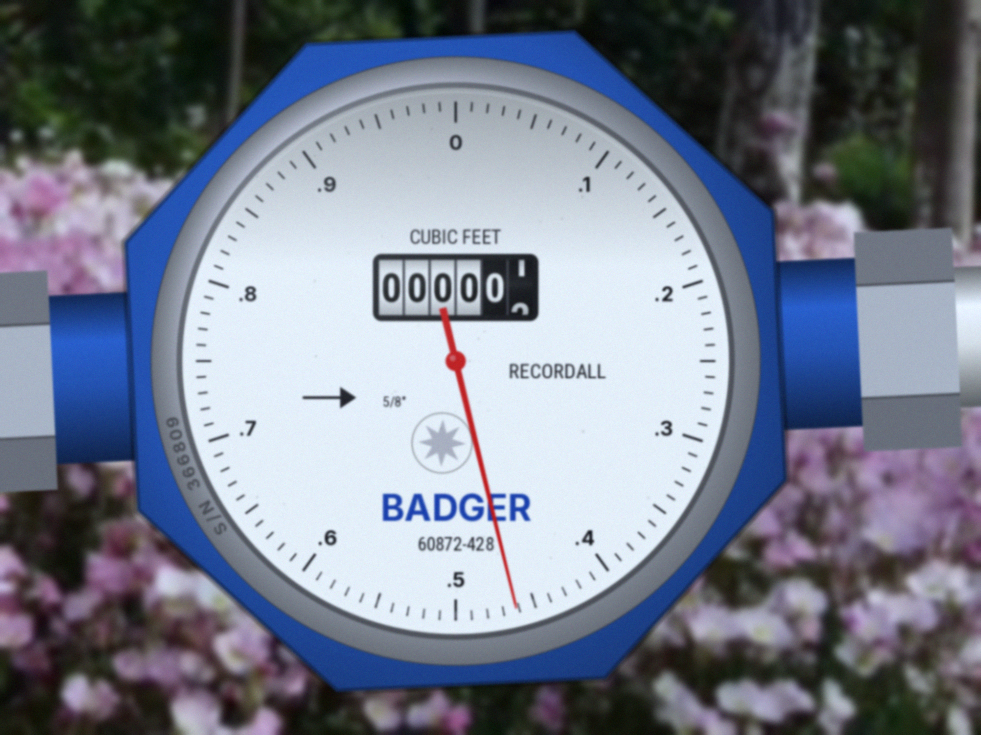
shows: 1.46 ft³
